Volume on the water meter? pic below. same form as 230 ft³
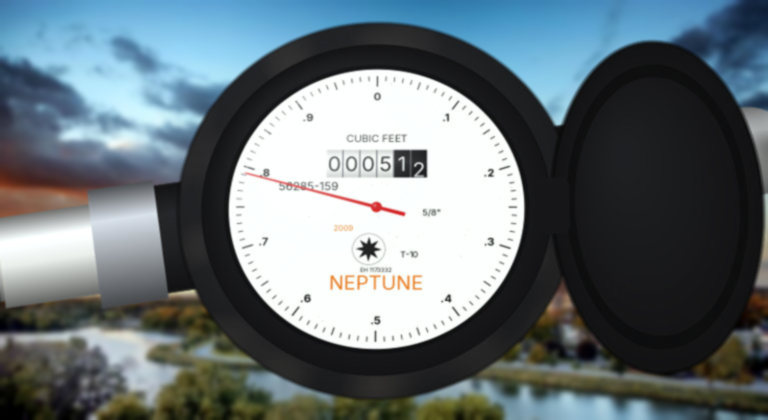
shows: 511.79 ft³
